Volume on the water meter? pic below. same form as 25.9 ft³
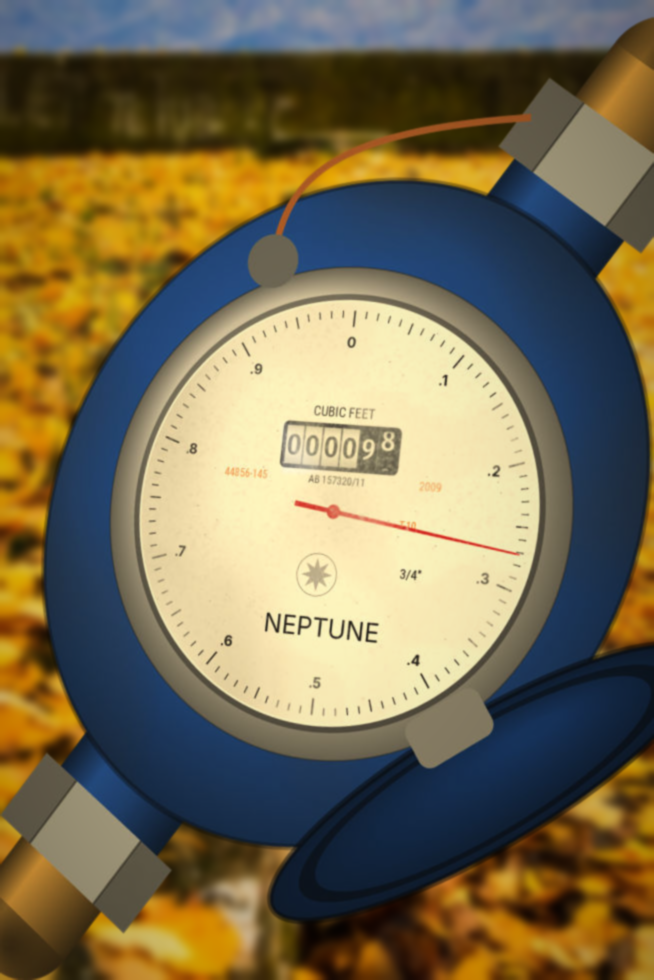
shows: 98.27 ft³
